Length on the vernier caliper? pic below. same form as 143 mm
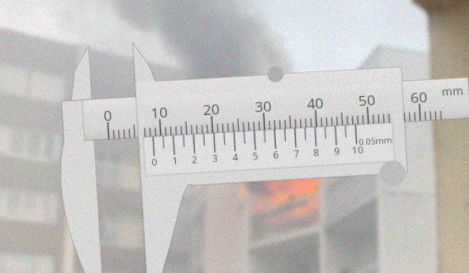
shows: 8.5 mm
